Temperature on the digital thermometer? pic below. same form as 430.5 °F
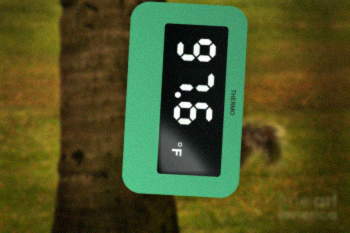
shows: 97.6 °F
